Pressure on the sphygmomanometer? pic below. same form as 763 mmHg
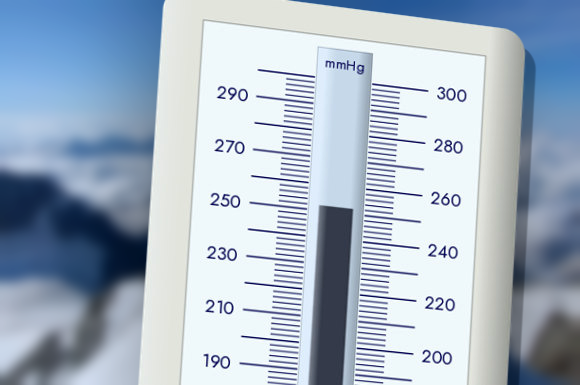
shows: 252 mmHg
